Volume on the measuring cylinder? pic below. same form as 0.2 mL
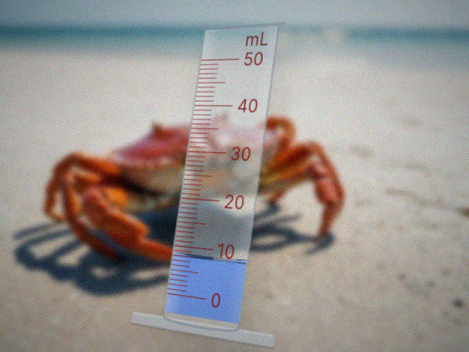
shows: 8 mL
